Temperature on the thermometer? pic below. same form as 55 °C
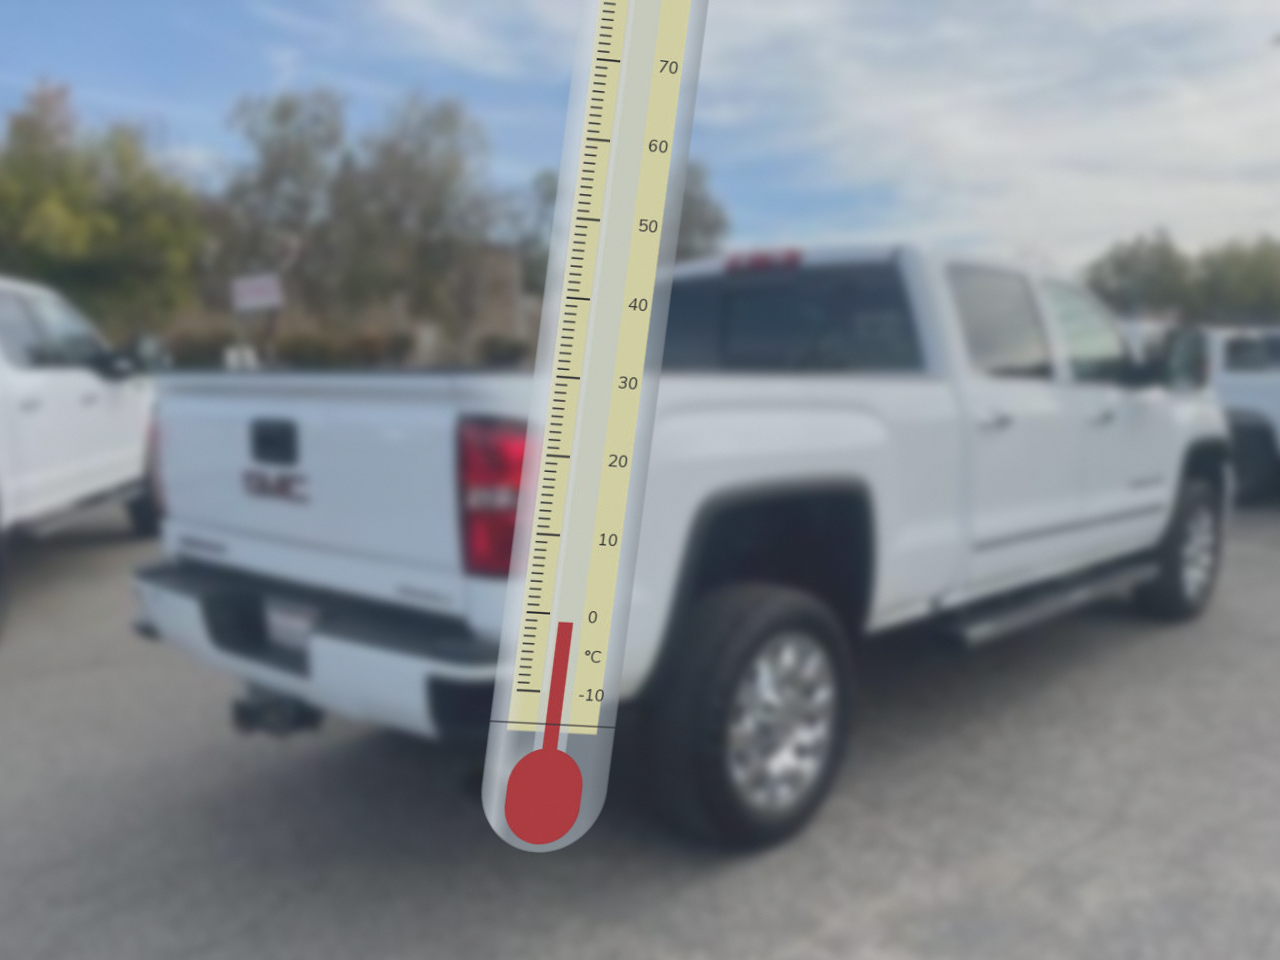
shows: -1 °C
